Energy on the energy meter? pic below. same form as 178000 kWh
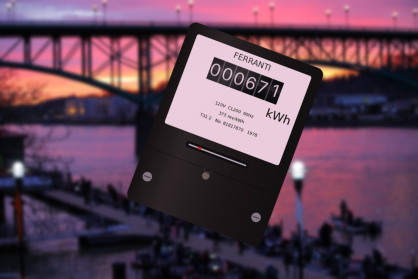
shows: 671 kWh
